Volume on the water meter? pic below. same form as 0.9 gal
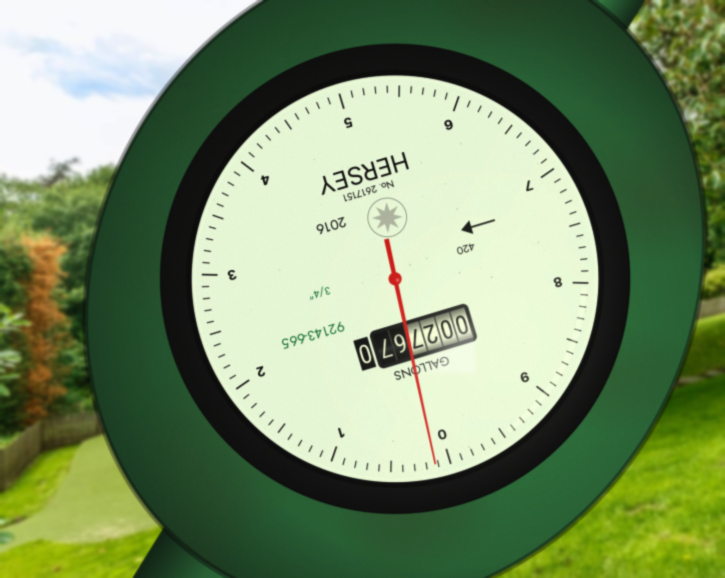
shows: 27670.1 gal
